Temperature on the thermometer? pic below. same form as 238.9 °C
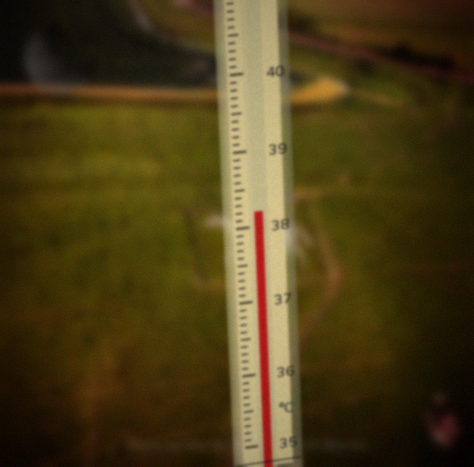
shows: 38.2 °C
